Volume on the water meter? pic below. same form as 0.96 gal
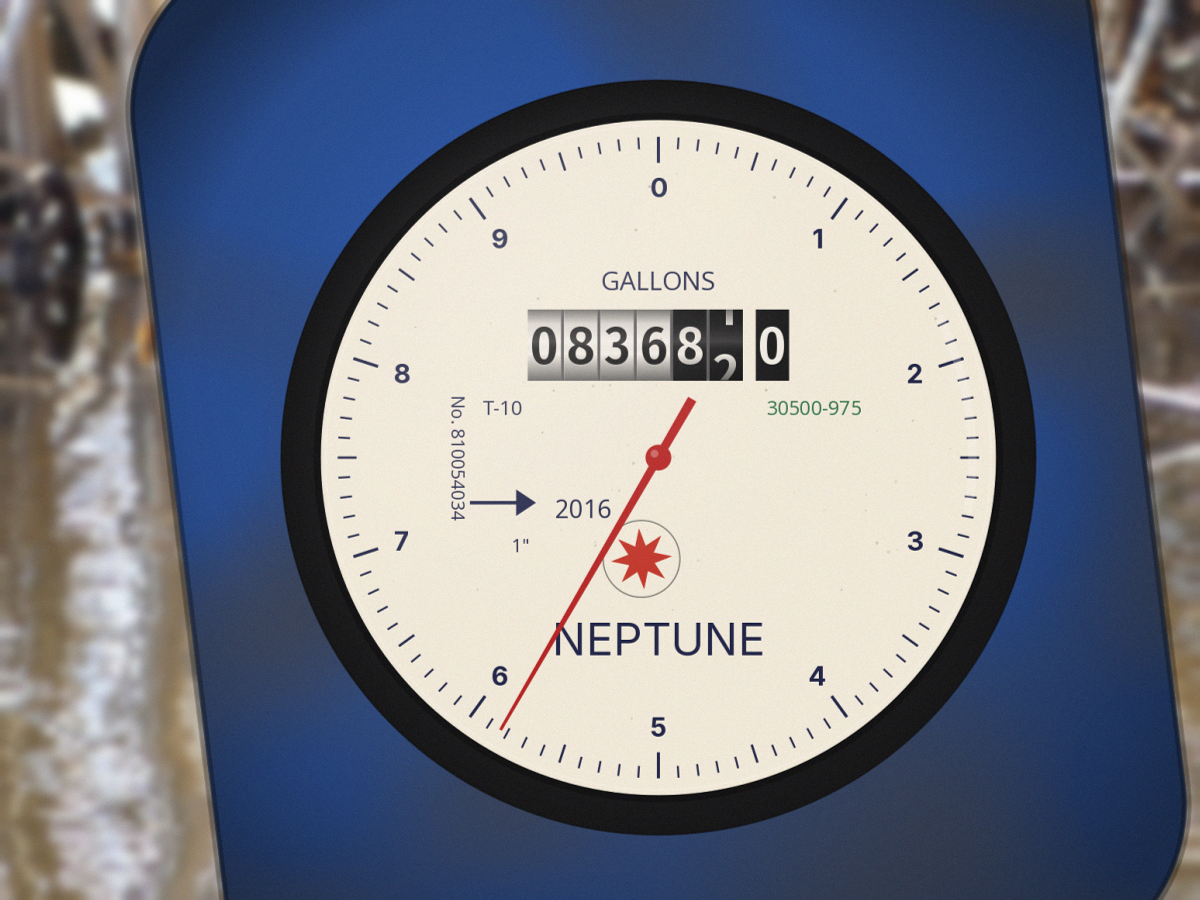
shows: 836815.8 gal
